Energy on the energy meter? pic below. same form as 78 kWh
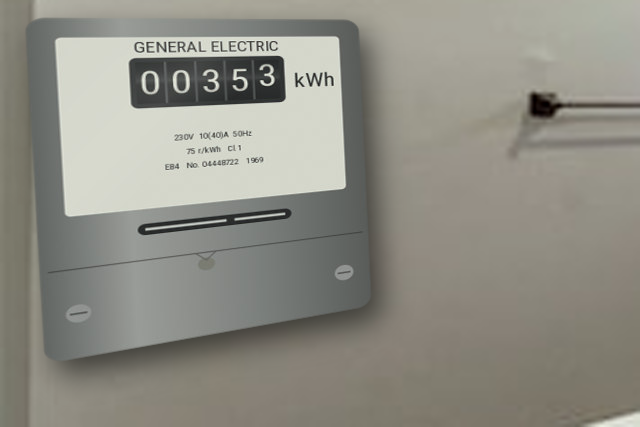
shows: 353 kWh
